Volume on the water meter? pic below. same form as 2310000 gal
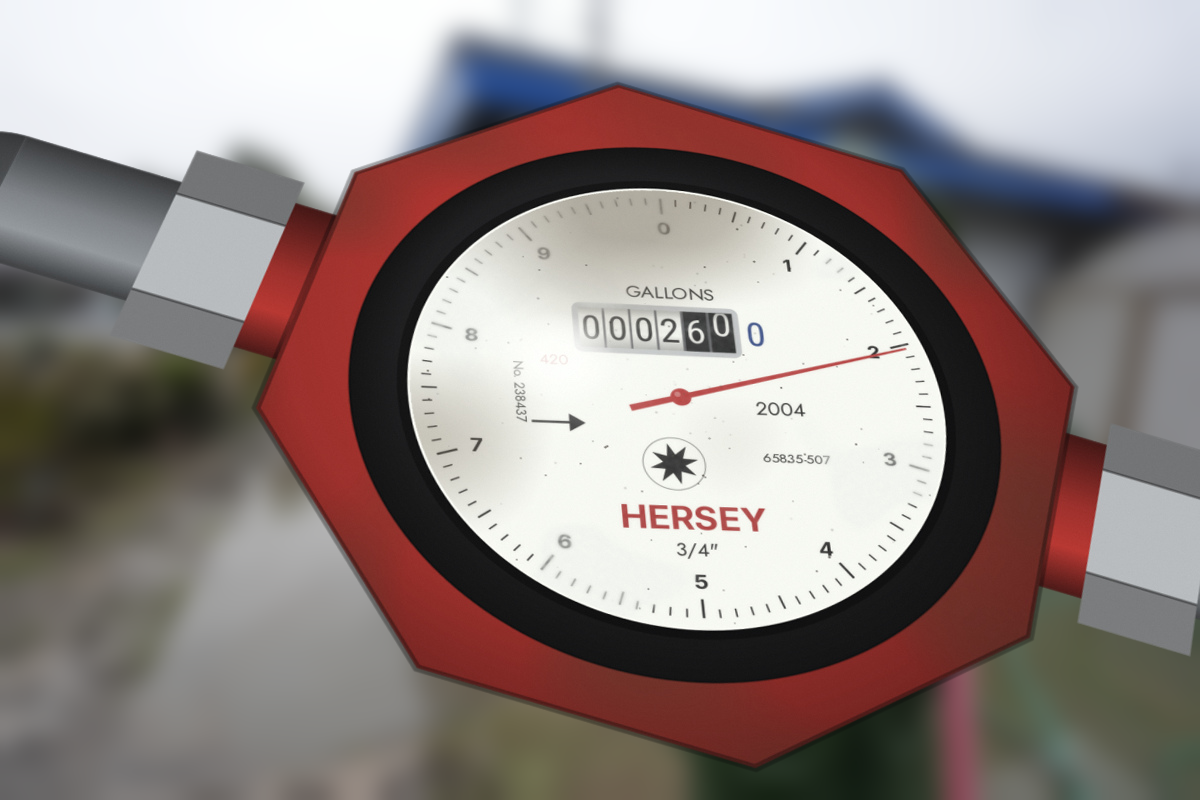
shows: 2602.0 gal
